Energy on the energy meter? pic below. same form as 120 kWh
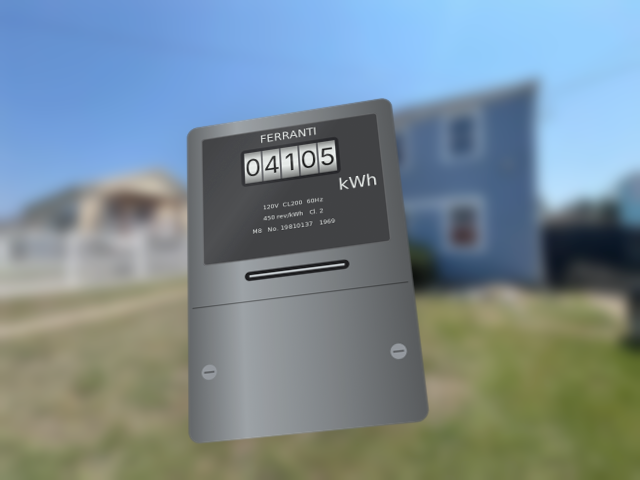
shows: 4105 kWh
